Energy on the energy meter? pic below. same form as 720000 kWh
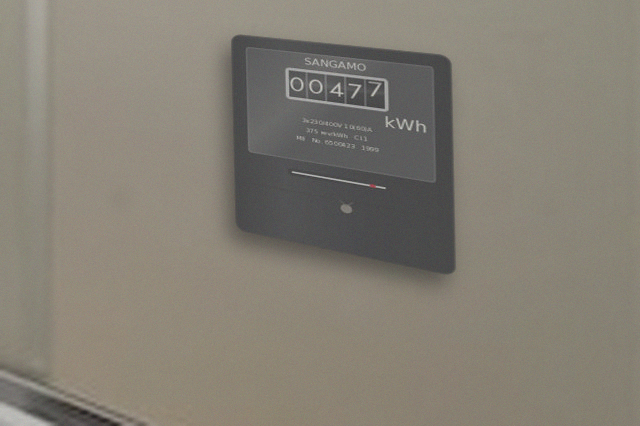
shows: 477 kWh
